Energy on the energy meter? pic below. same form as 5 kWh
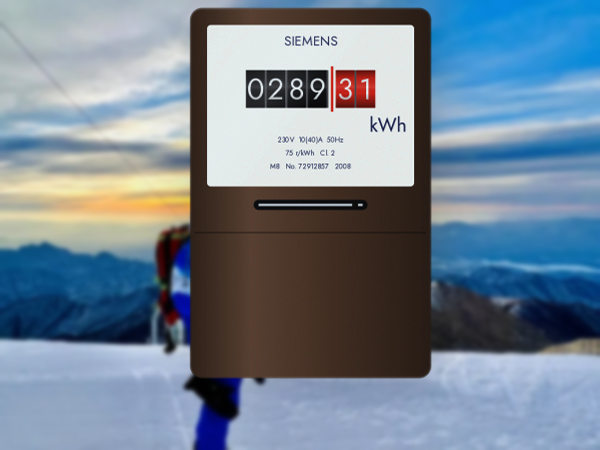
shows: 289.31 kWh
